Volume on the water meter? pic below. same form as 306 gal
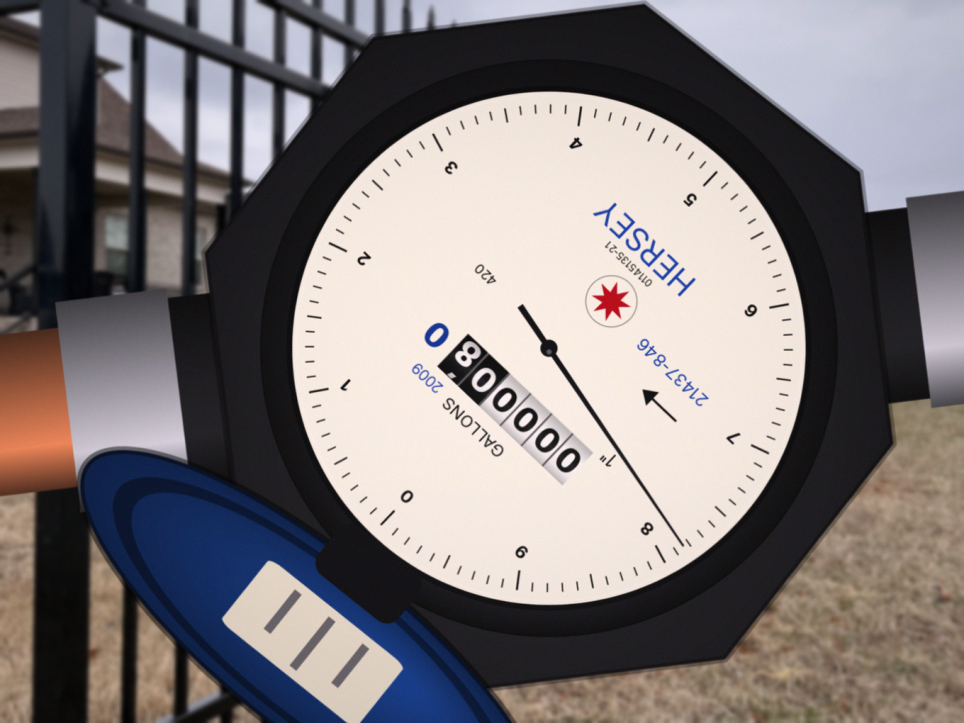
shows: 77.8 gal
